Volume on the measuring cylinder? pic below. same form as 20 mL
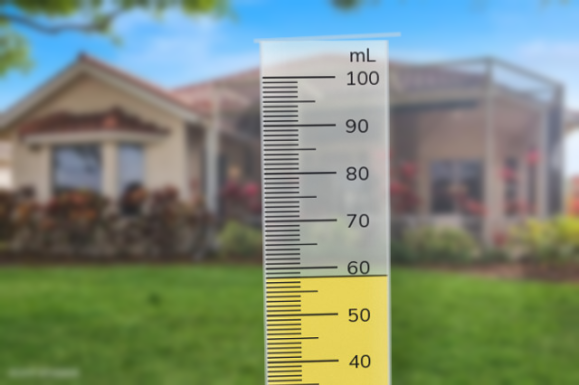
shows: 58 mL
